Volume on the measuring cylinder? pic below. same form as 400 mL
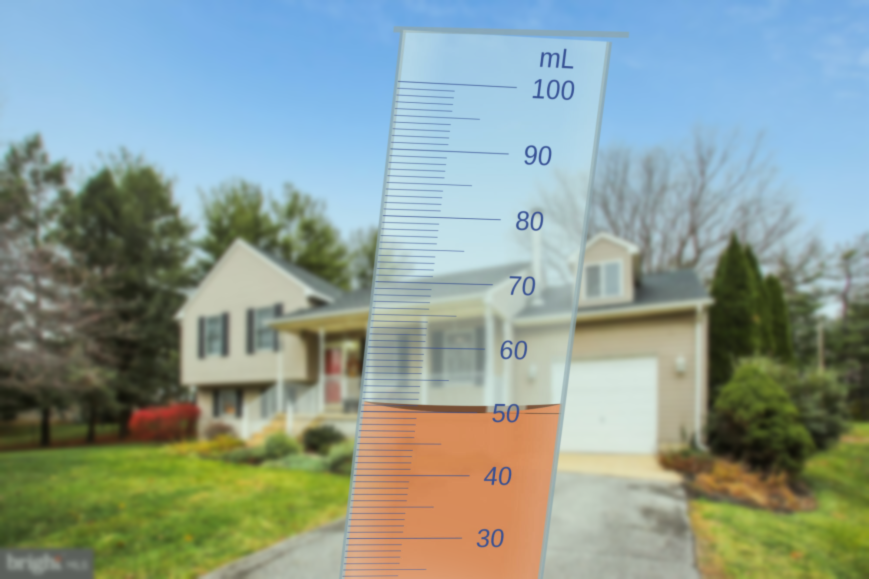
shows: 50 mL
